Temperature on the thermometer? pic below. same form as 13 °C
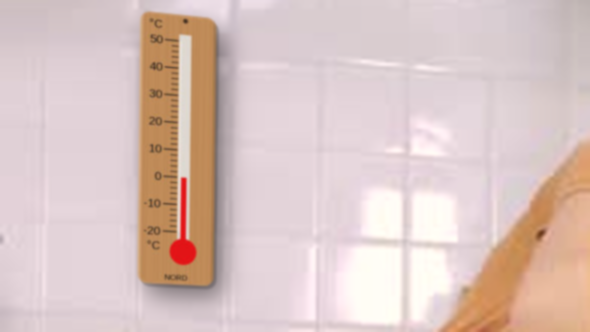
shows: 0 °C
